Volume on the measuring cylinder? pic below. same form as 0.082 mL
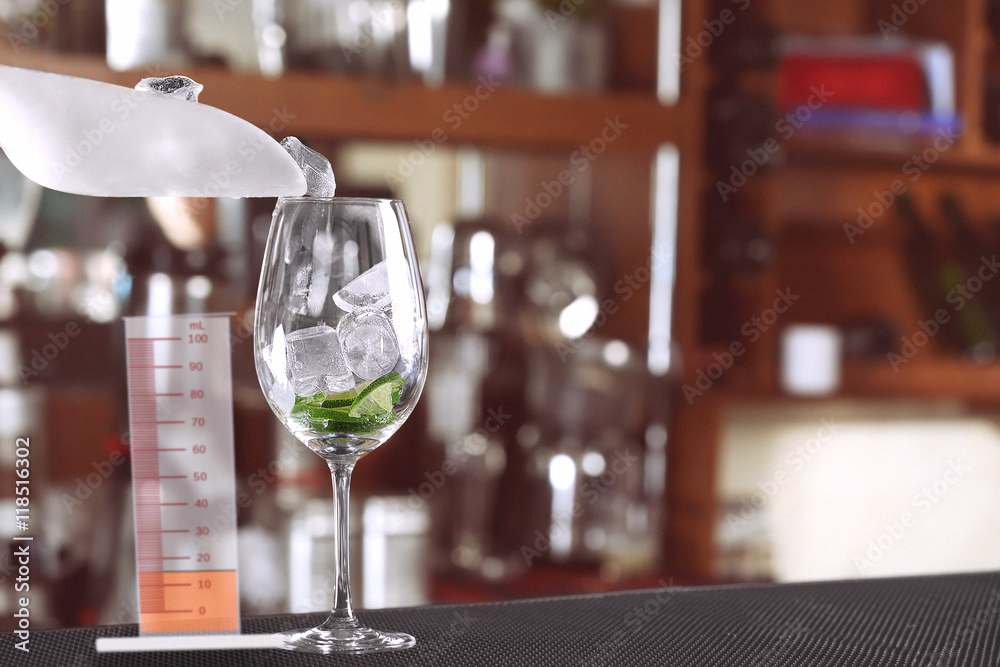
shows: 15 mL
